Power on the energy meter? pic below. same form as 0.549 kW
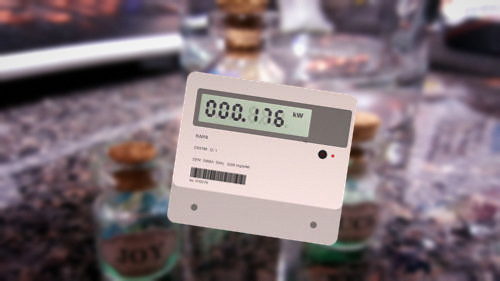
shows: 0.176 kW
